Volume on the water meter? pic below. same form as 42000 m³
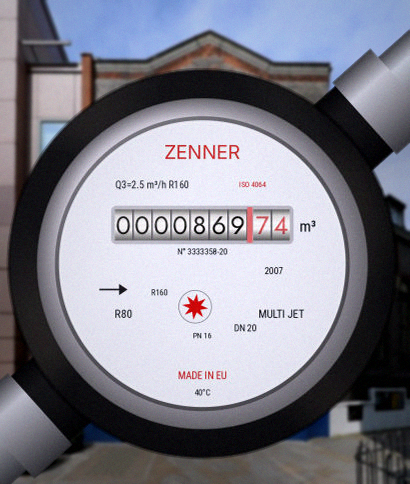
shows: 869.74 m³
